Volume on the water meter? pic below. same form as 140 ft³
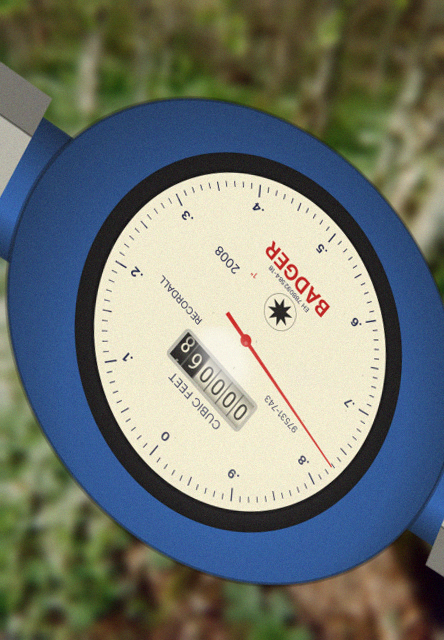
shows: 67.77 ft³
